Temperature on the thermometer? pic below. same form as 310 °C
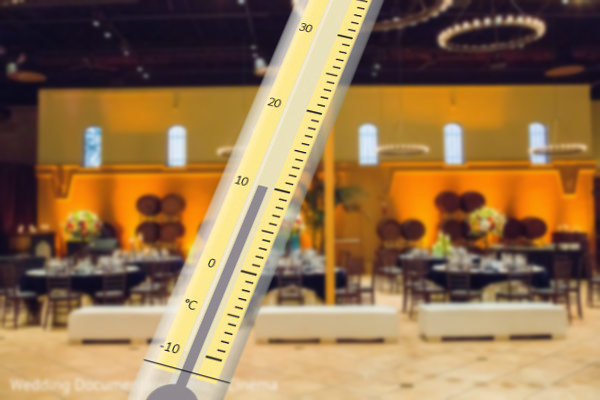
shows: 10 °C
